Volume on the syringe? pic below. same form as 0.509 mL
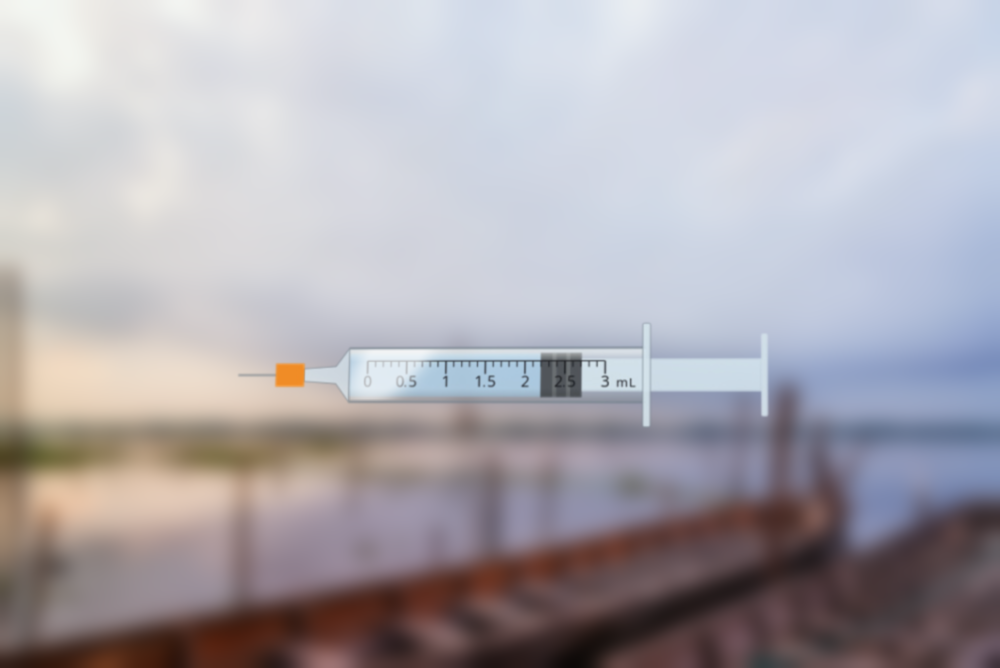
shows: 2.2 mL
